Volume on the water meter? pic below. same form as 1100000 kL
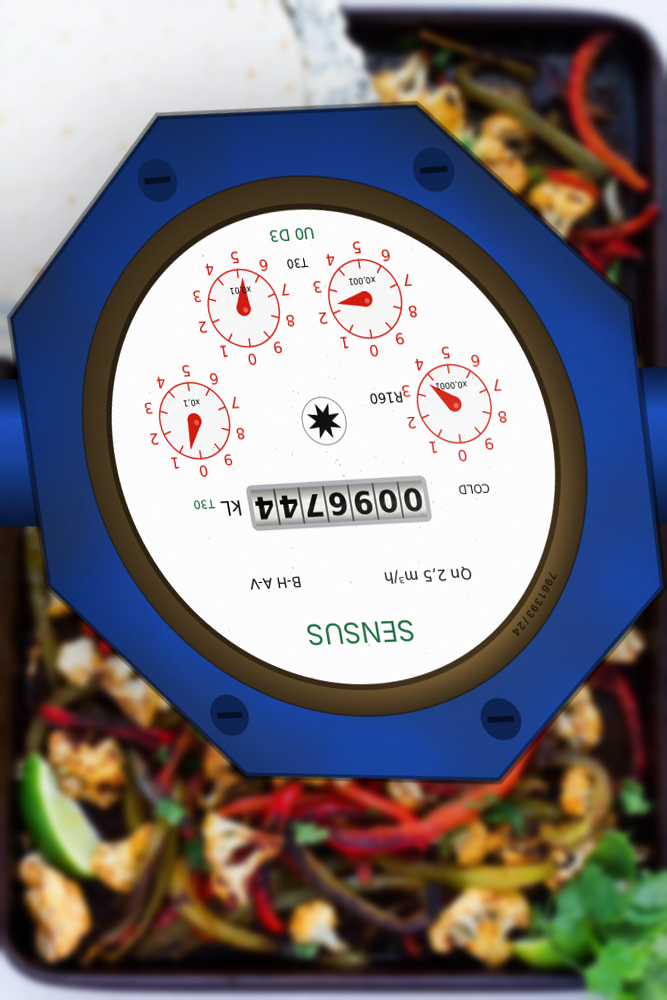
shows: 96744.0523 kL
